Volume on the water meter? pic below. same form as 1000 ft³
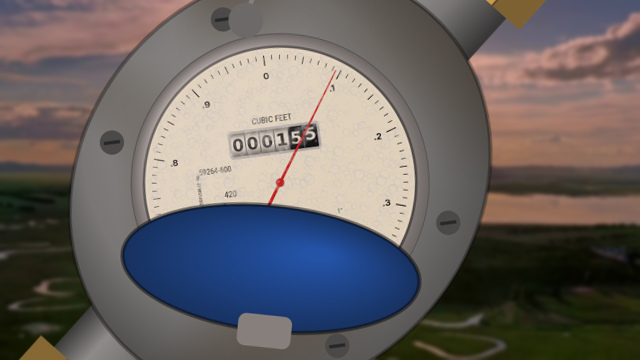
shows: 155.09 ft³
